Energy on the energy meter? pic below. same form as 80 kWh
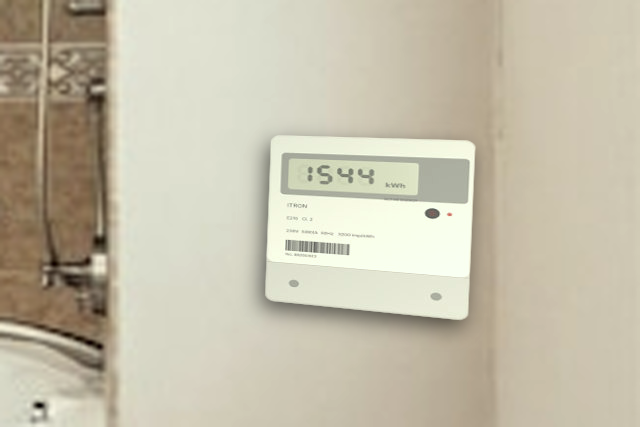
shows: 1544 kWh
